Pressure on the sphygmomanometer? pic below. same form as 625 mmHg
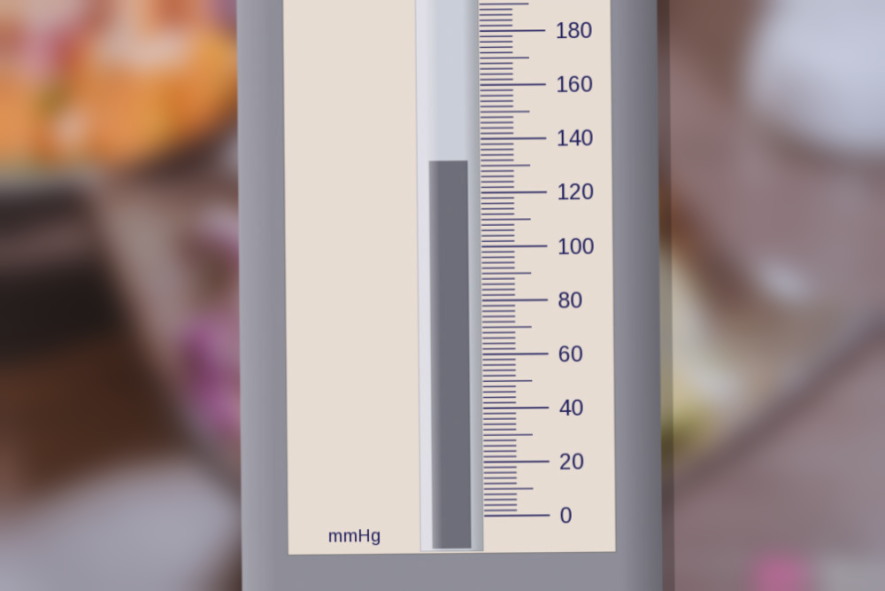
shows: 132 mmHg
